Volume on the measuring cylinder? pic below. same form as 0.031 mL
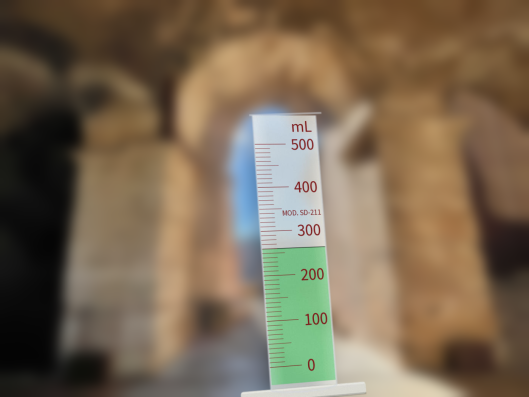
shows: 260 mL
